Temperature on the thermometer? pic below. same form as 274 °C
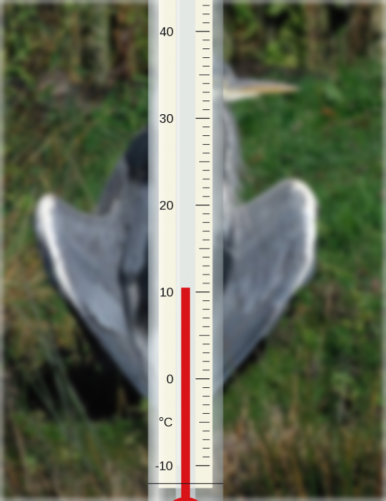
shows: 10.5 °C
